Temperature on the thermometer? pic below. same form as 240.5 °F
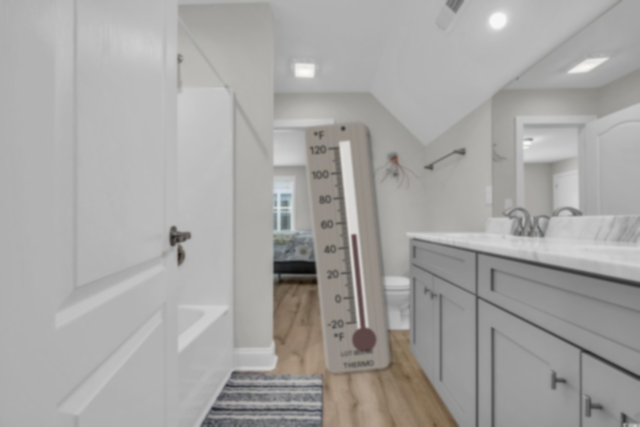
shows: 50 °F
